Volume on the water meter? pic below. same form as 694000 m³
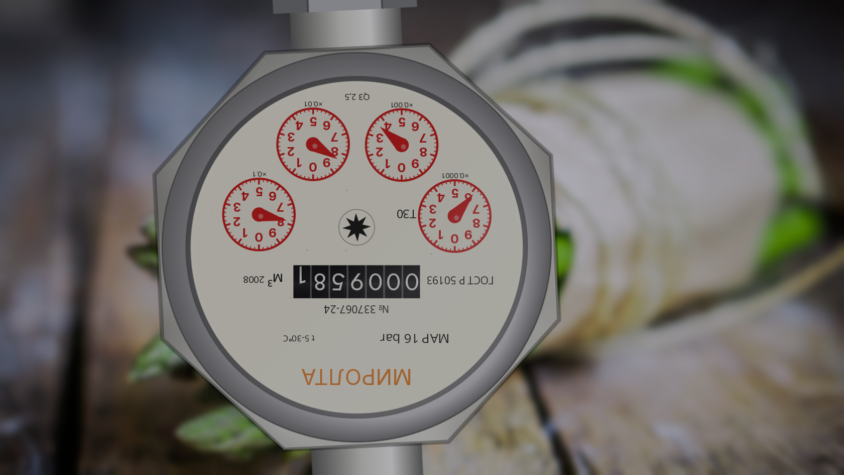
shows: 9580.7836 m³
